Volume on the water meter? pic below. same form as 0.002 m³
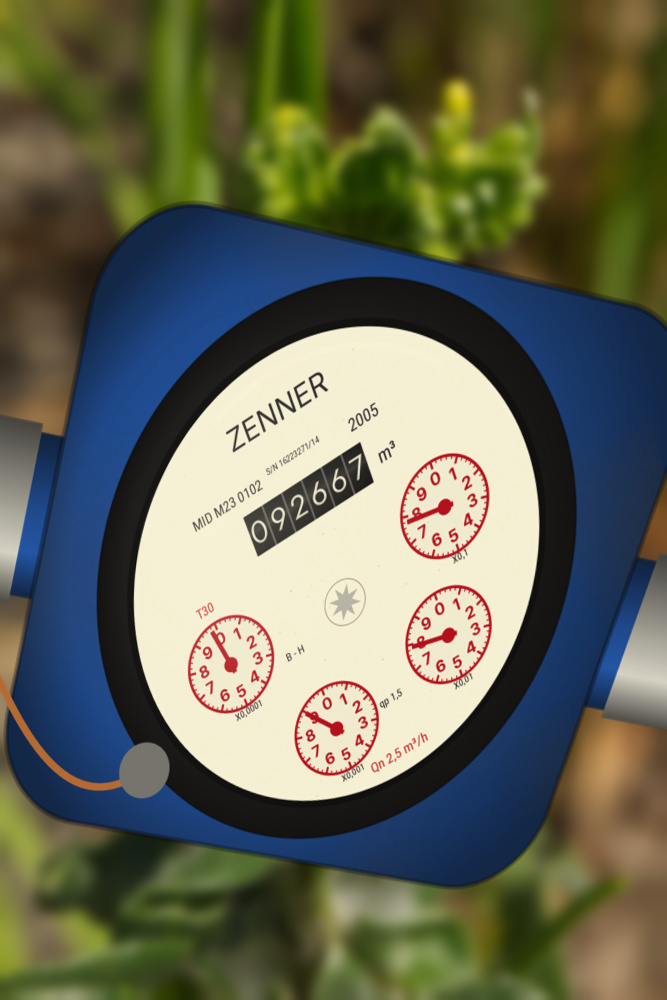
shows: 92667.7789 m³
